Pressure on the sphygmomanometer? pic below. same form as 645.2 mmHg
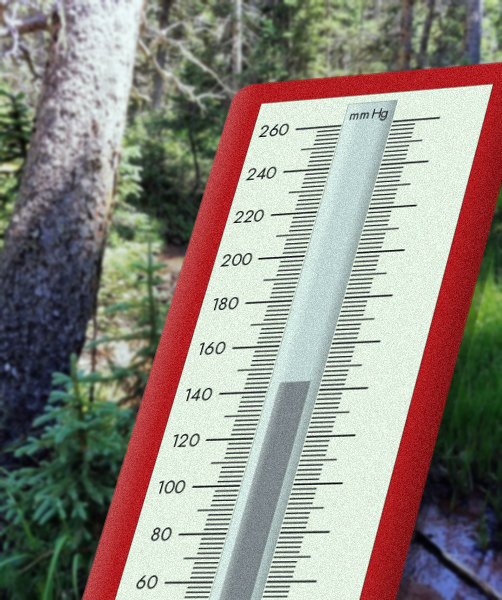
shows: 144 mmHg
